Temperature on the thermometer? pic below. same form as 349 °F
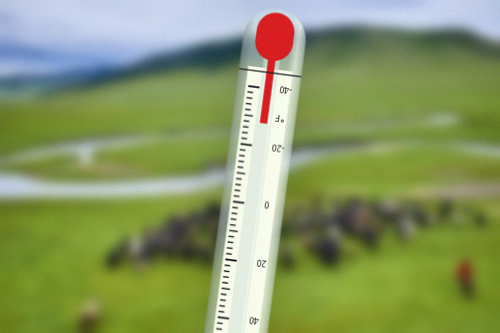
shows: -28 °F
